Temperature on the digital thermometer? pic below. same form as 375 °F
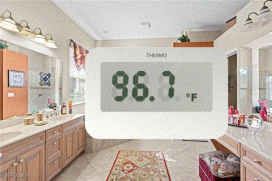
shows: 96.7 °F
